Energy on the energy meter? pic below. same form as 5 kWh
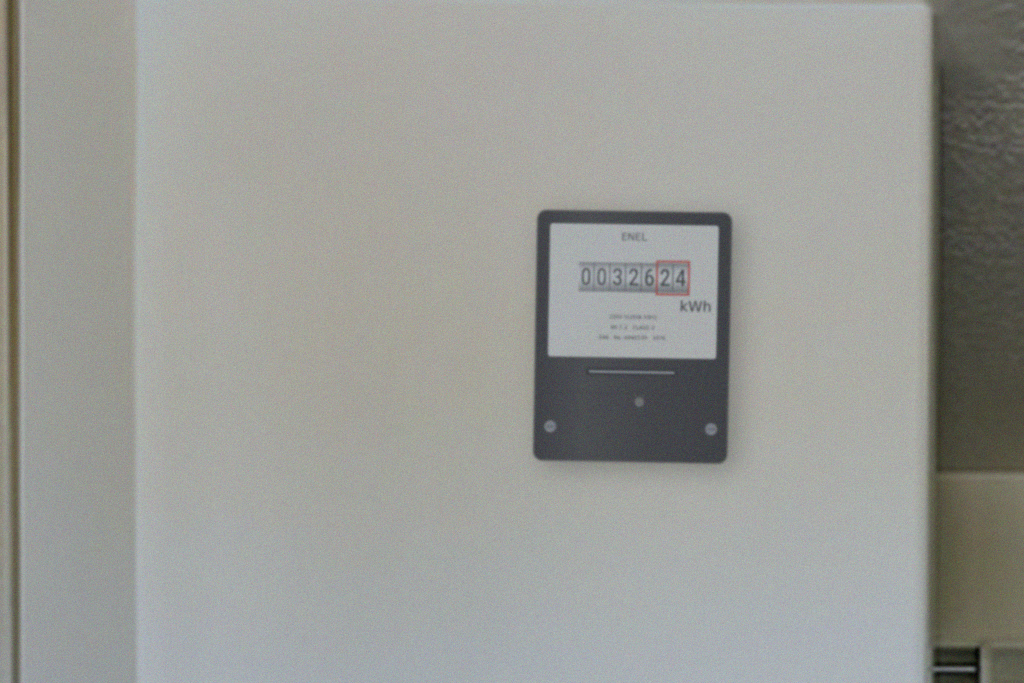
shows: 326.24 kWh
